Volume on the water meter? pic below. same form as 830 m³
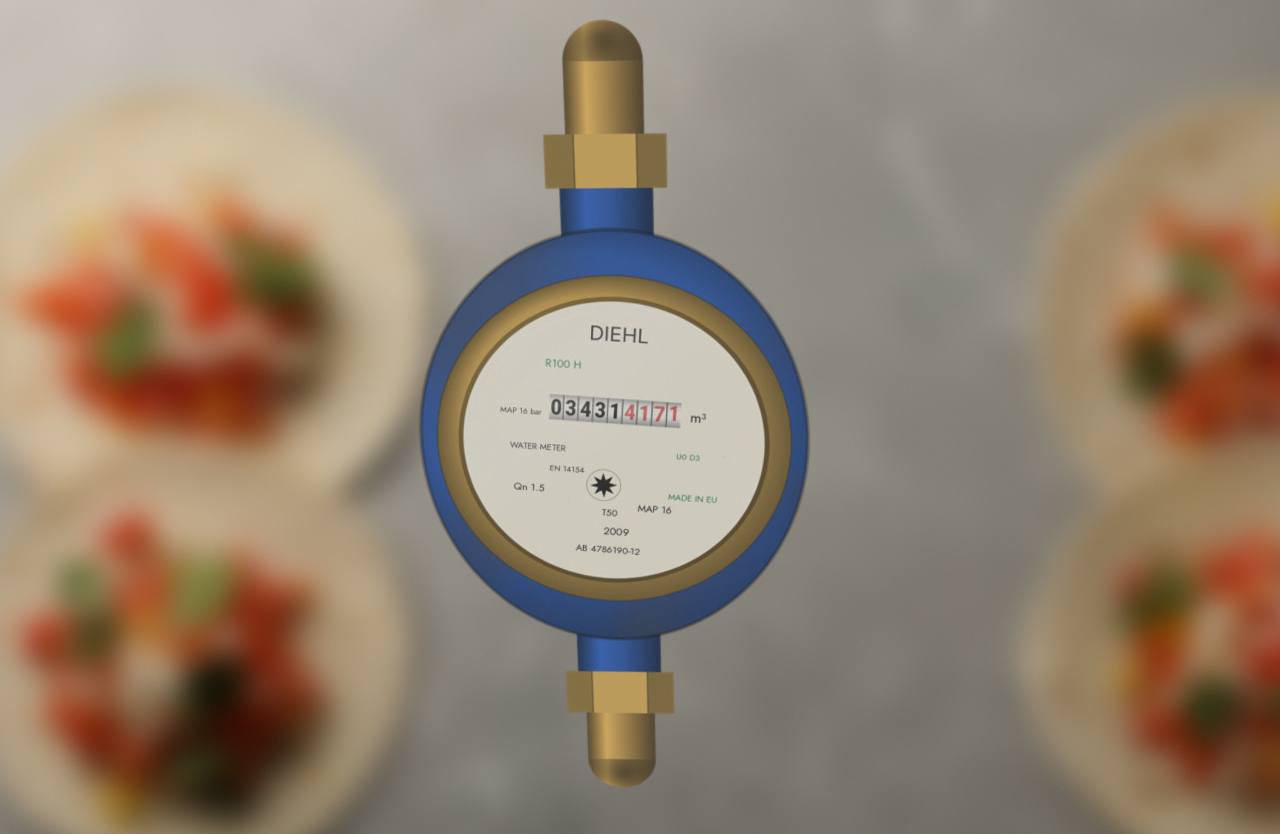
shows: 3431.4171 m³
